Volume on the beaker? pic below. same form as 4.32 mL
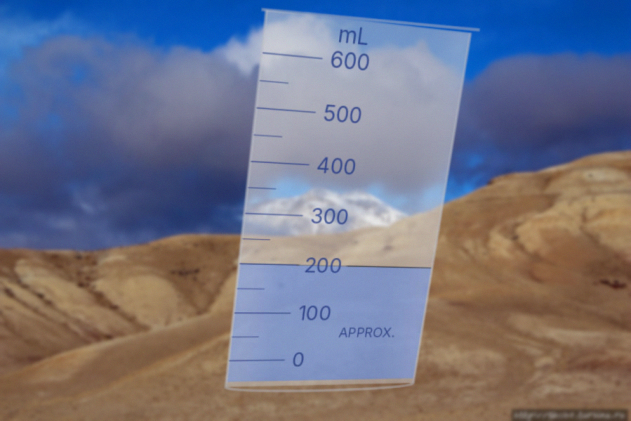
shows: 200 mL
